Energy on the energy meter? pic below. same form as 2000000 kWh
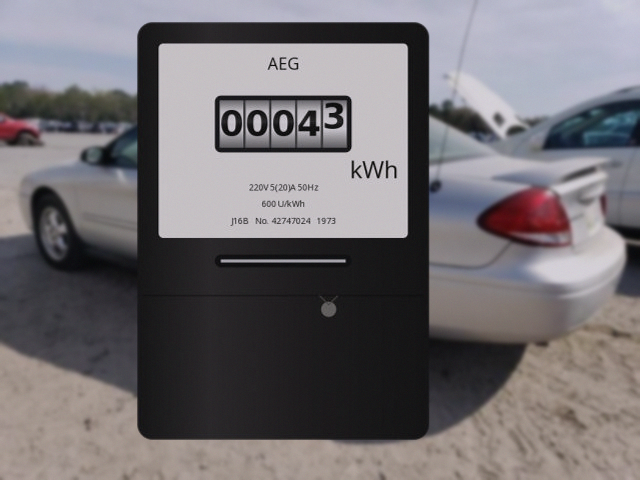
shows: 43 kWh
